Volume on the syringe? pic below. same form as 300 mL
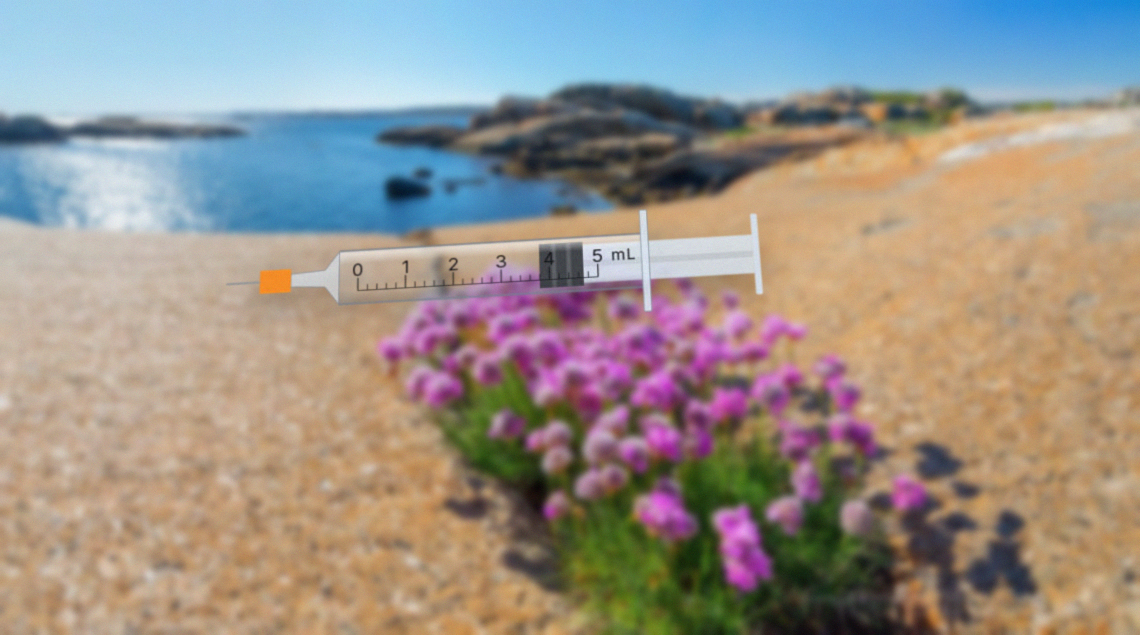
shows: 3.8 mL
